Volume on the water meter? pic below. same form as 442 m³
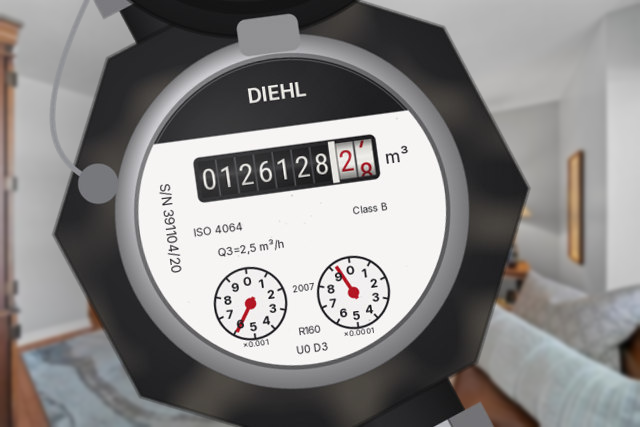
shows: 126128.2759 m³
